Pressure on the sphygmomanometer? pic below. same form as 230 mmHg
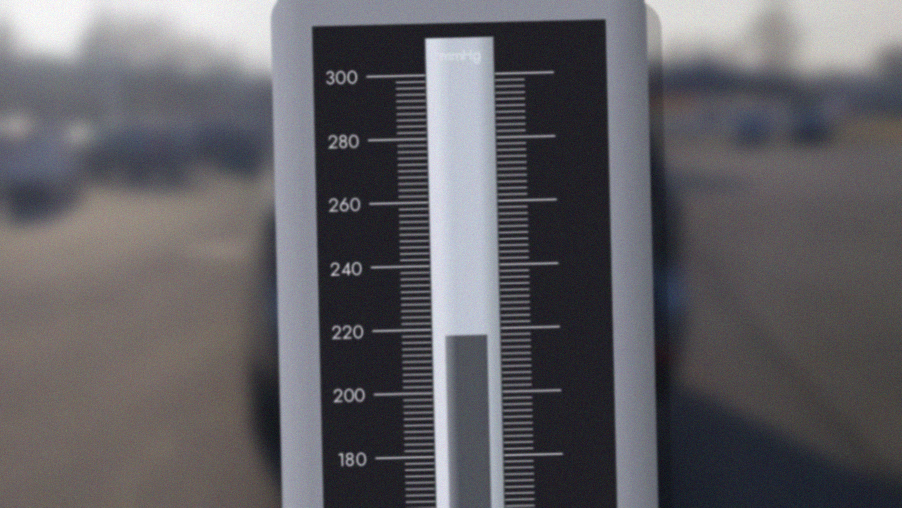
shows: 218 mmHg
